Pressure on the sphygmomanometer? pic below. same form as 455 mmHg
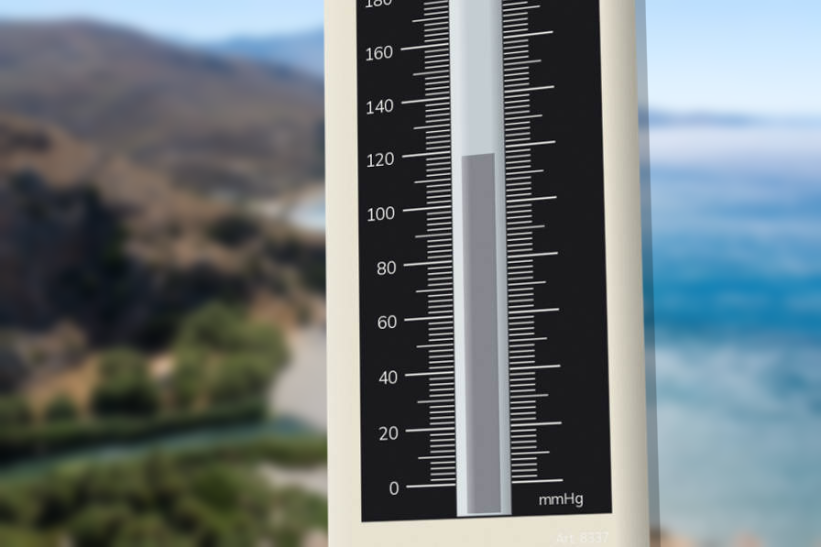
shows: 118 mmHg
